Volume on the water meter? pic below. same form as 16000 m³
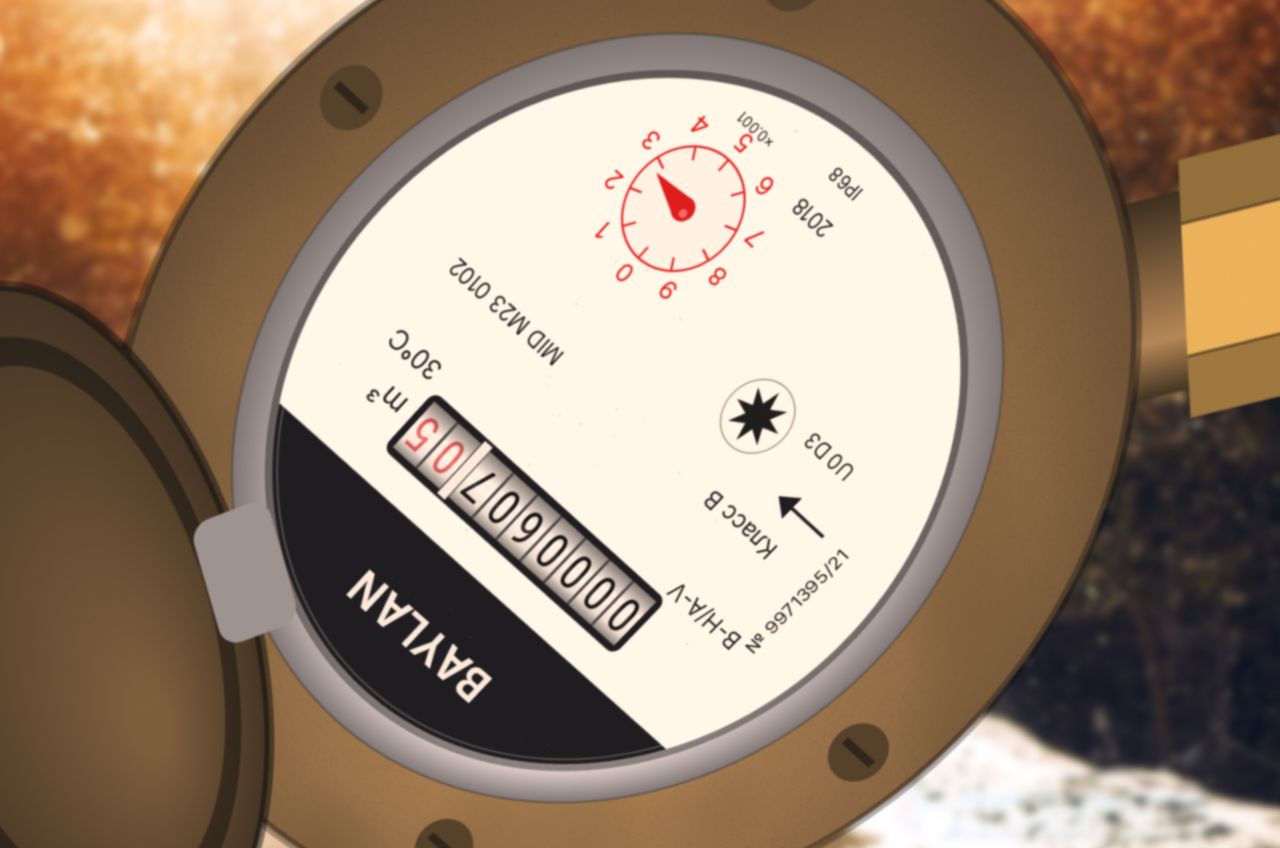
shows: 607.052 m³
